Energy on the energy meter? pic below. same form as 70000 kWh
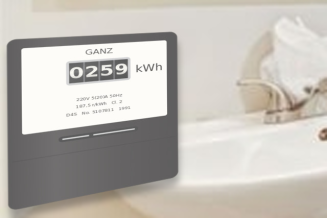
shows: 259 kWh
